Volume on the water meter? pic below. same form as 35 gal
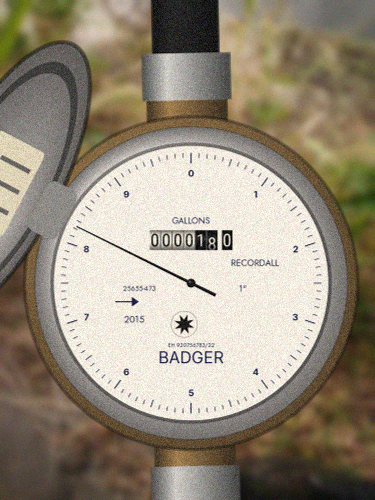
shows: 178.2 gal
